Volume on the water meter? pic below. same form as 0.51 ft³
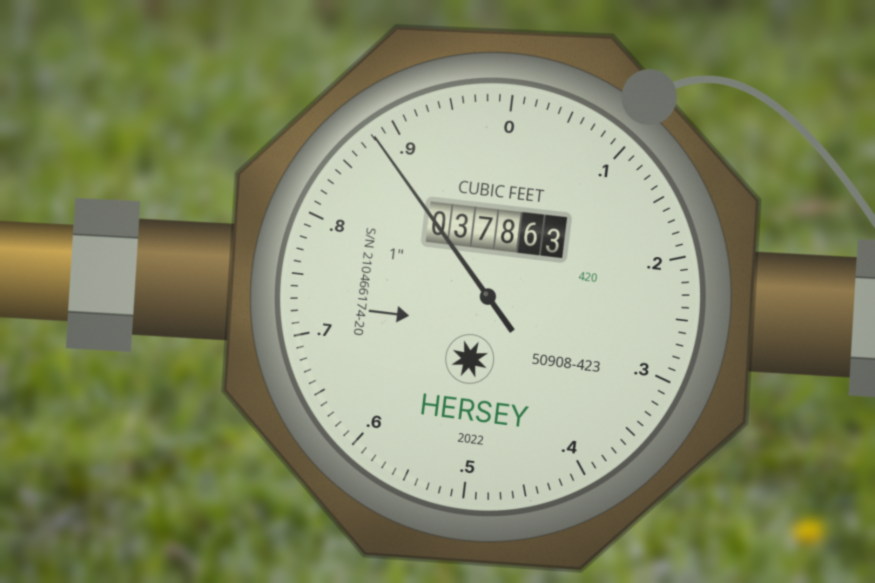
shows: 37862.88 ft³
